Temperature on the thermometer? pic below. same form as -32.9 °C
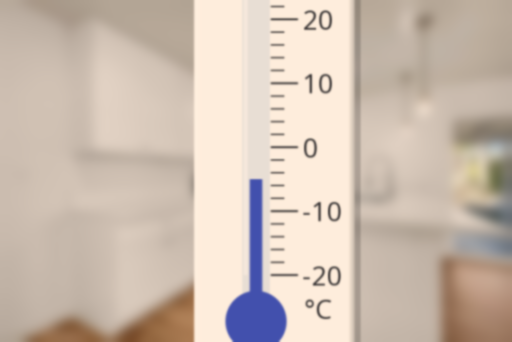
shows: -5 °C
